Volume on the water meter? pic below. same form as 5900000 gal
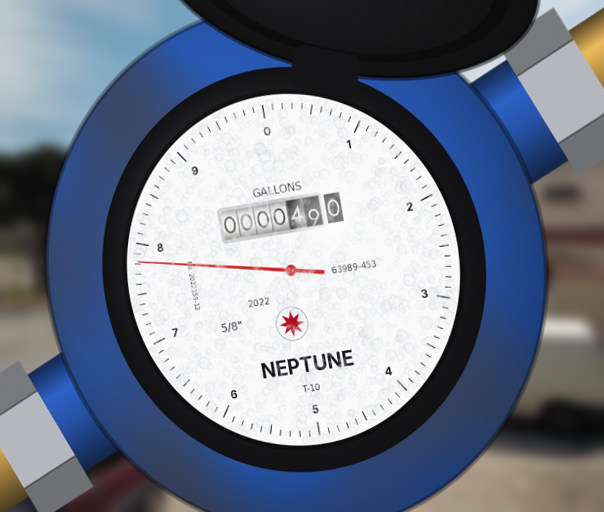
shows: 487.8 gal
